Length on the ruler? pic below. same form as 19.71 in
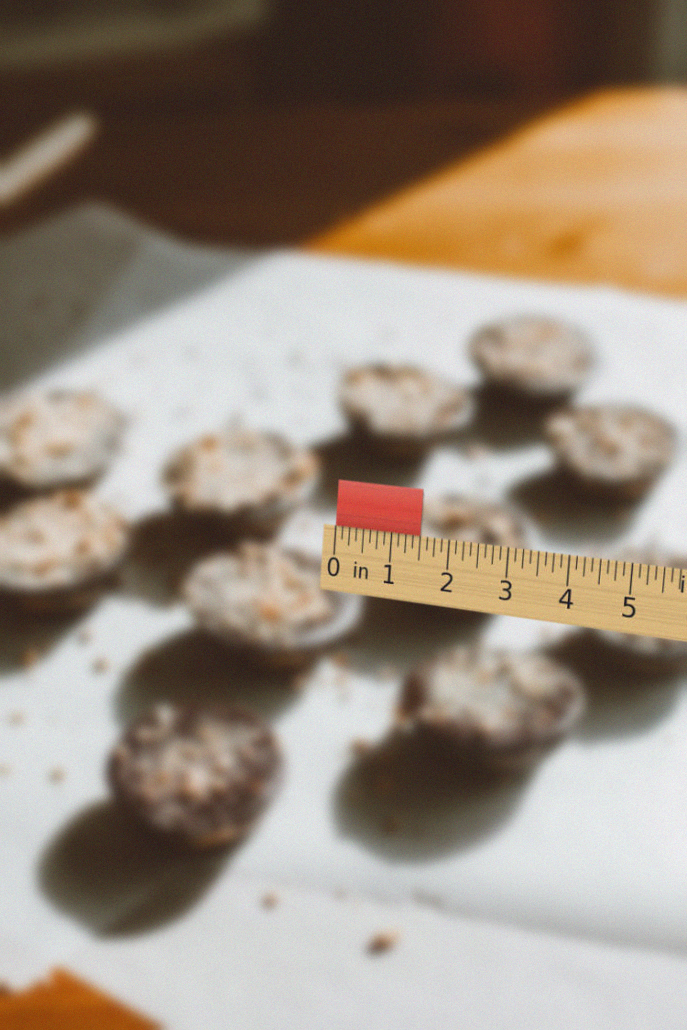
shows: 1.5 in
